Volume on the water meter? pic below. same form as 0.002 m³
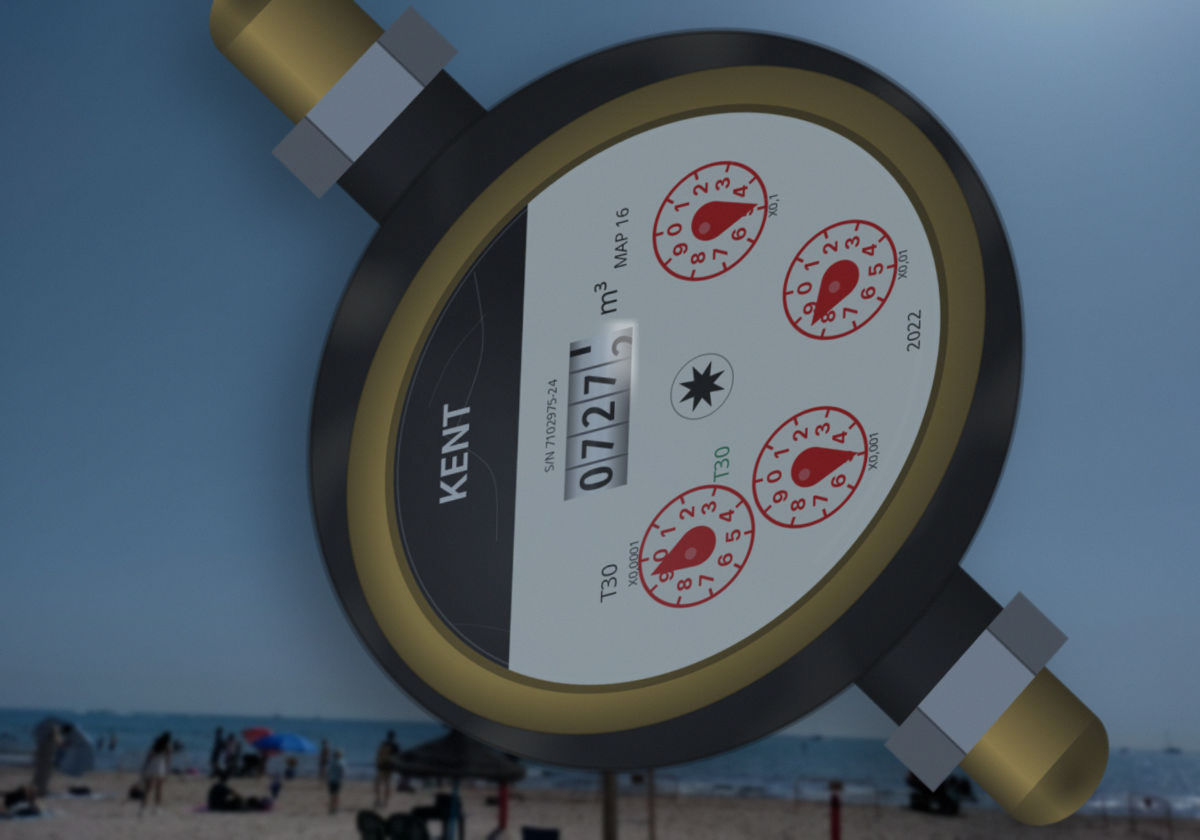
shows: 7271.4849 m³
